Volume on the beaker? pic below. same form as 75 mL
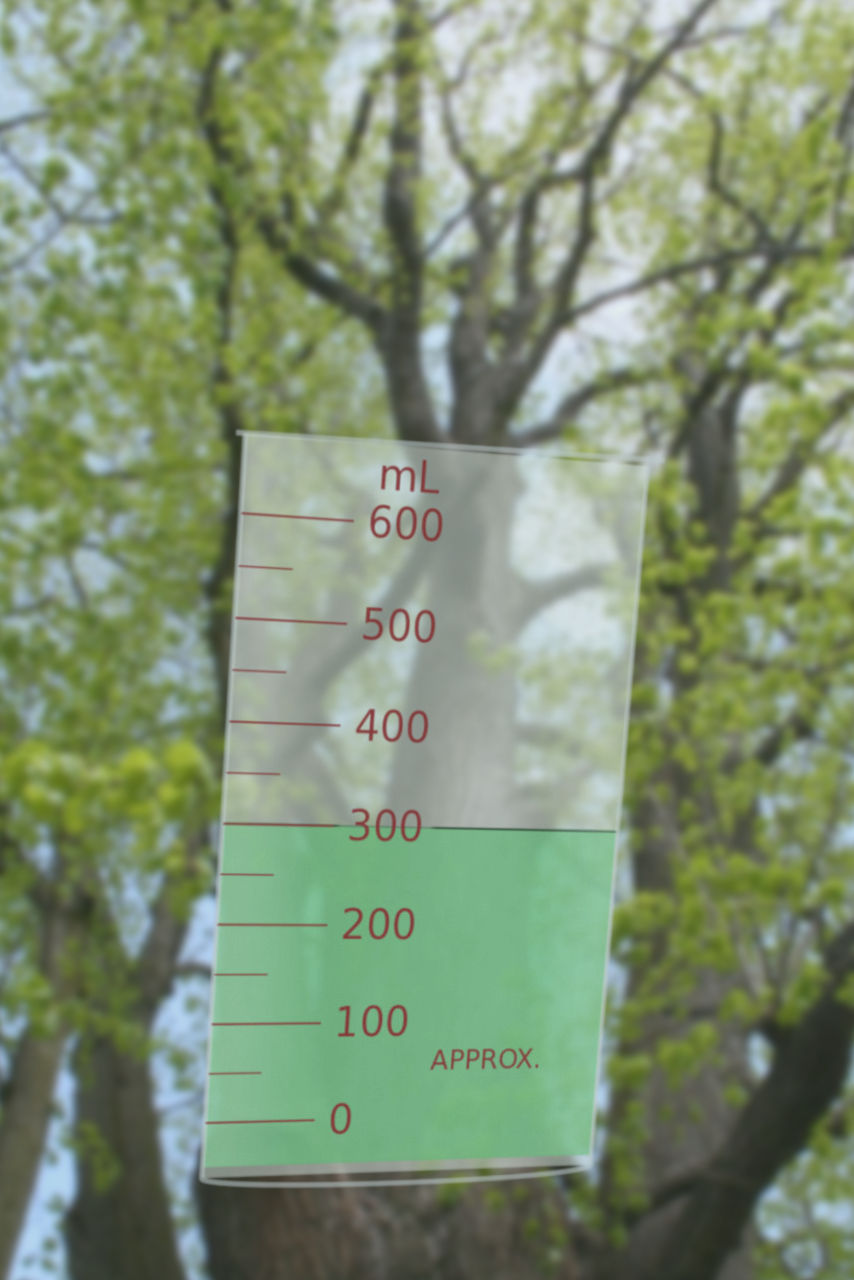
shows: 300 mL
